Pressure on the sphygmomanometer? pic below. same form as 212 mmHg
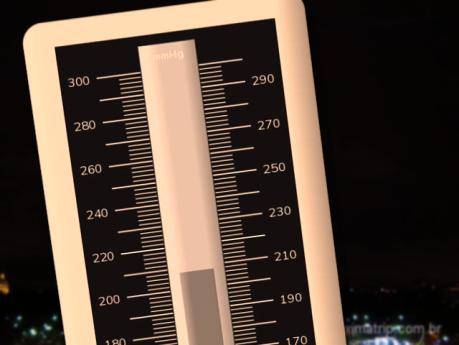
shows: 208 mmHg
